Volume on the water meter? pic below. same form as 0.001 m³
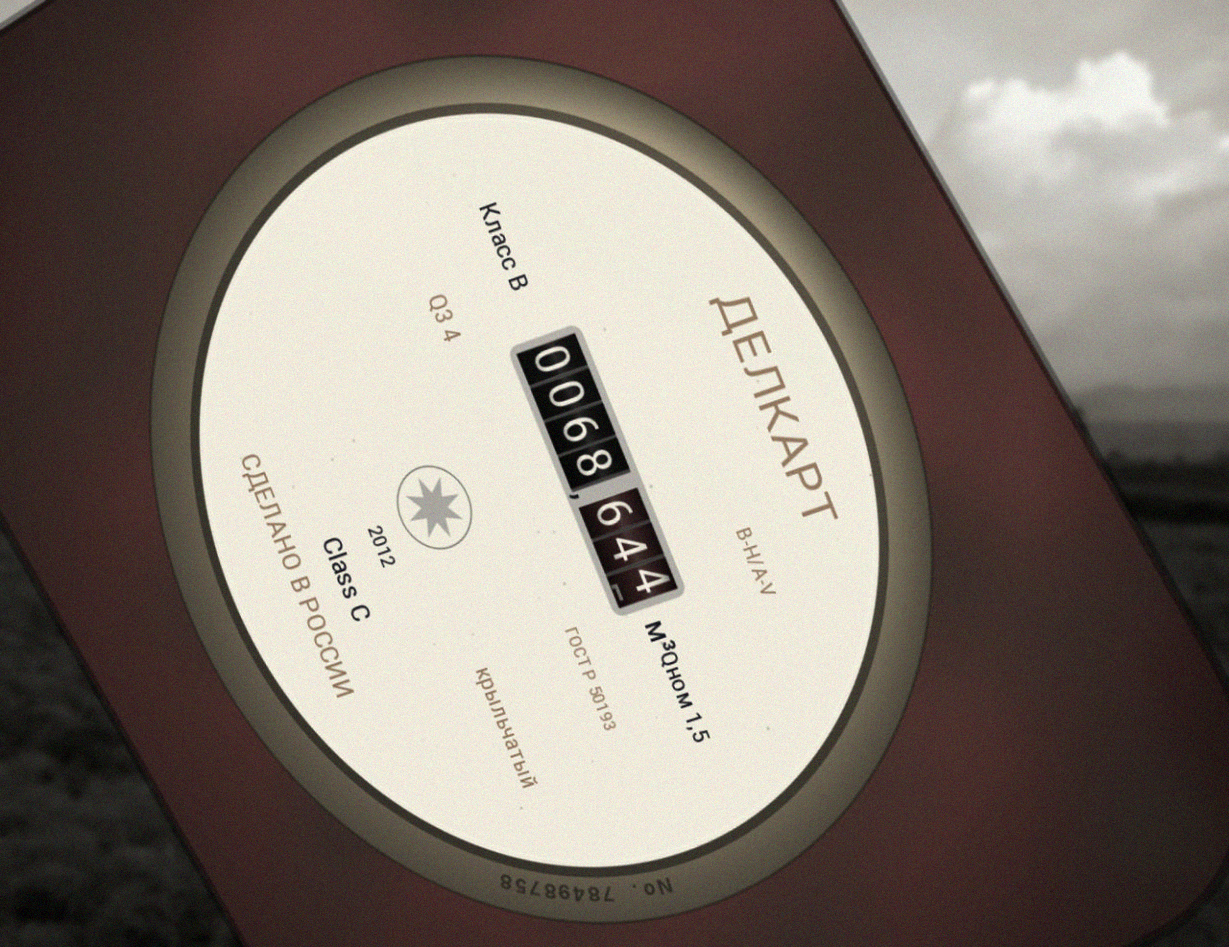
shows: 68.644 m³
